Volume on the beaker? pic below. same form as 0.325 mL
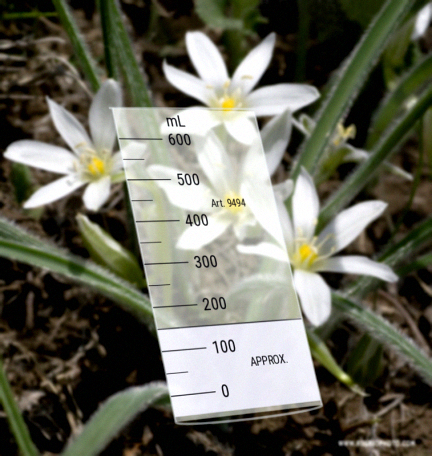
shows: 150 mL
